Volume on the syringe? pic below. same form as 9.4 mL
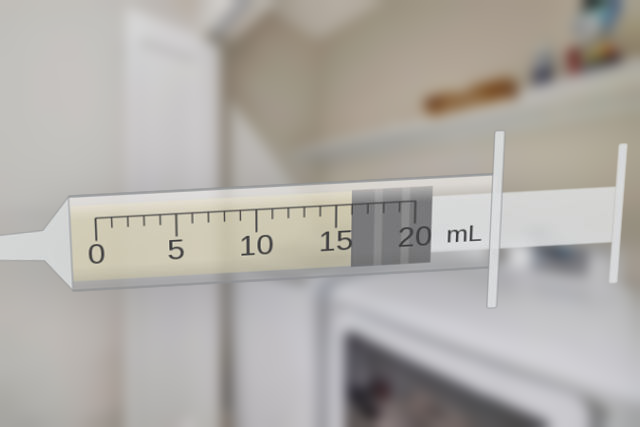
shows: 16 mL
